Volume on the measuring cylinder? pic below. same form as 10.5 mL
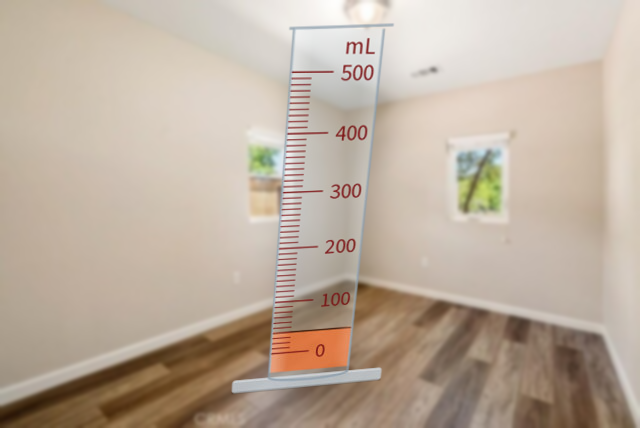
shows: 40 mL
